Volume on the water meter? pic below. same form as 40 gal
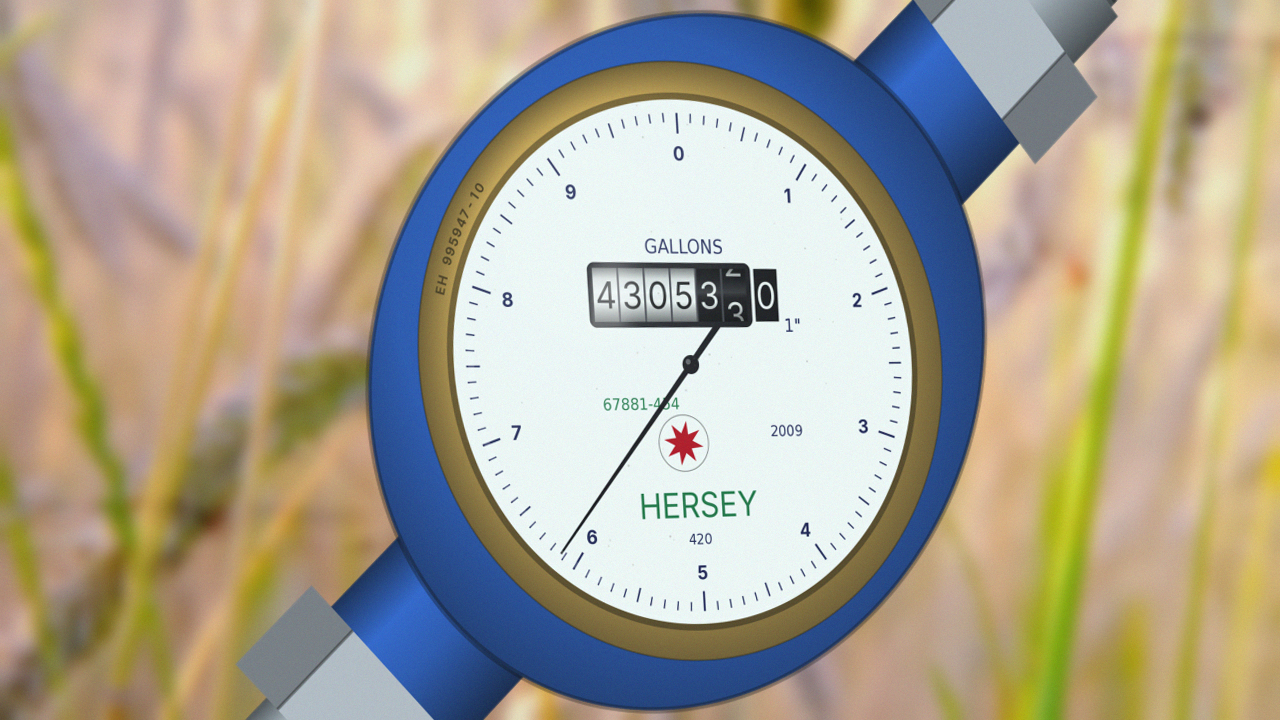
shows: 4305326.1 gal
